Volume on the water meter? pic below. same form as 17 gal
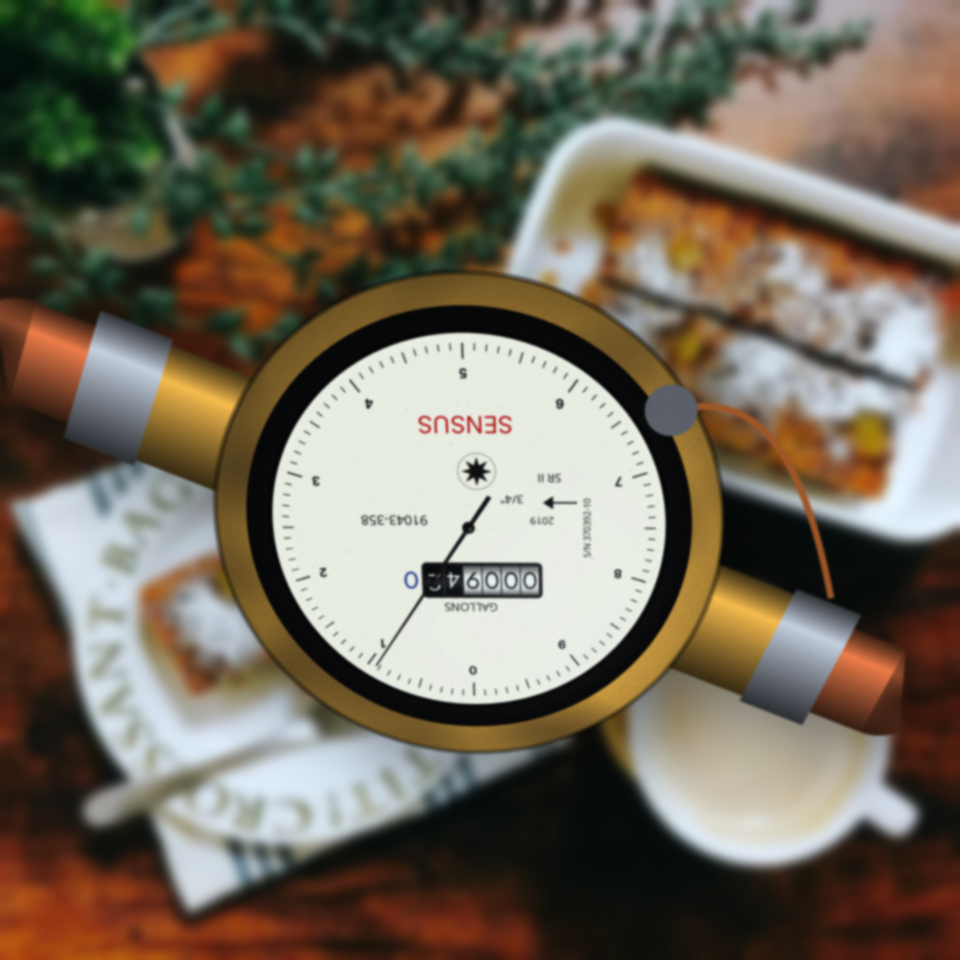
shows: 9420.9 gal
